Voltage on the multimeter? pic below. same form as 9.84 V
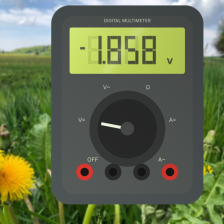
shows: -1.858 V
